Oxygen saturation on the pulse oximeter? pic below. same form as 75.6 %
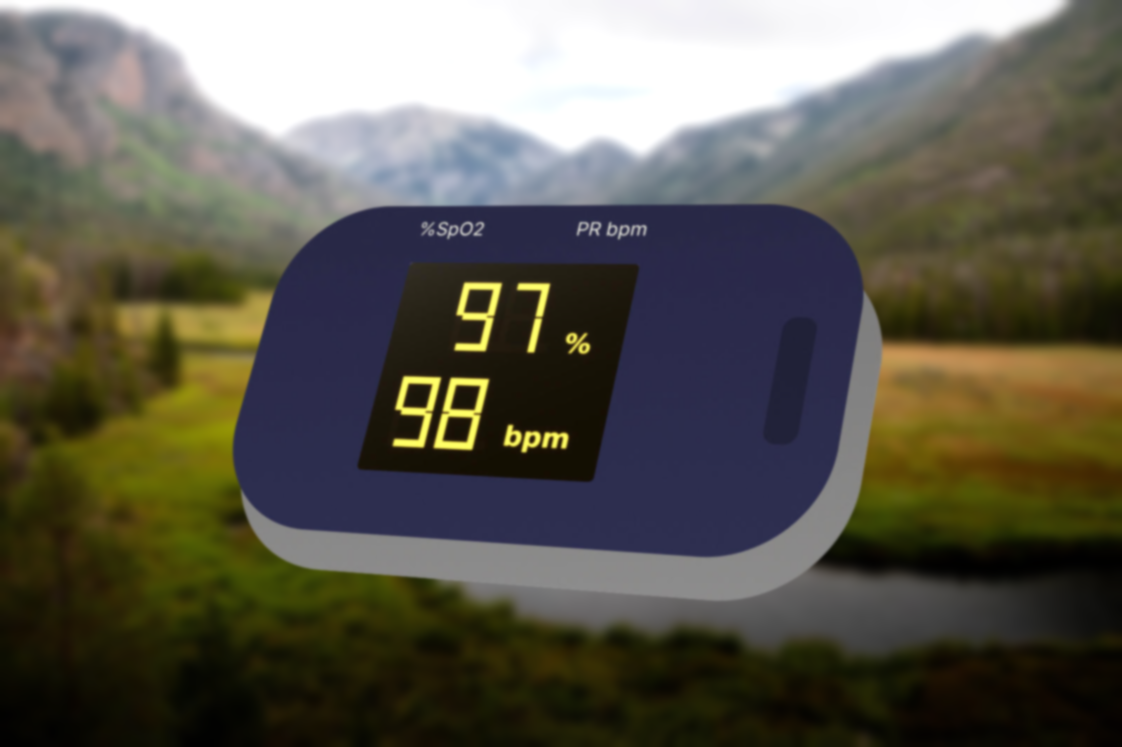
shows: 97 %
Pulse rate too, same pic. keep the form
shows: 98 bpm
